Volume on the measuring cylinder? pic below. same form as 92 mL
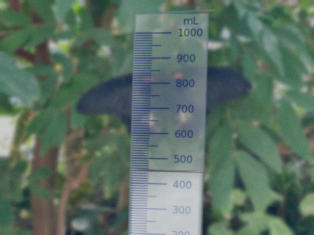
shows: 450 mL
